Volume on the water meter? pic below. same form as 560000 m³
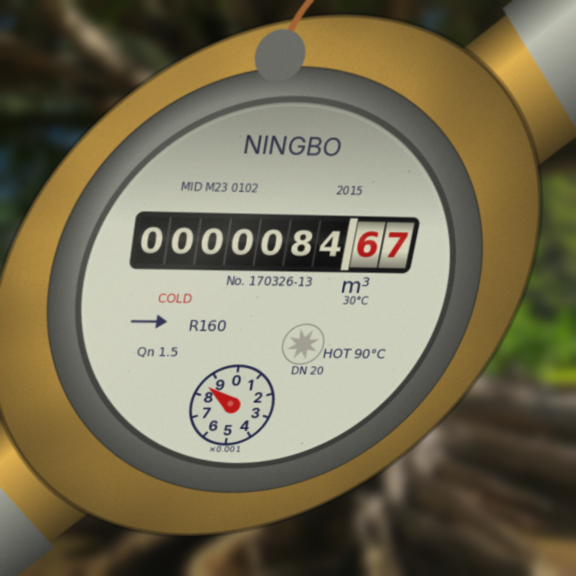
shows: 84.678 m³
